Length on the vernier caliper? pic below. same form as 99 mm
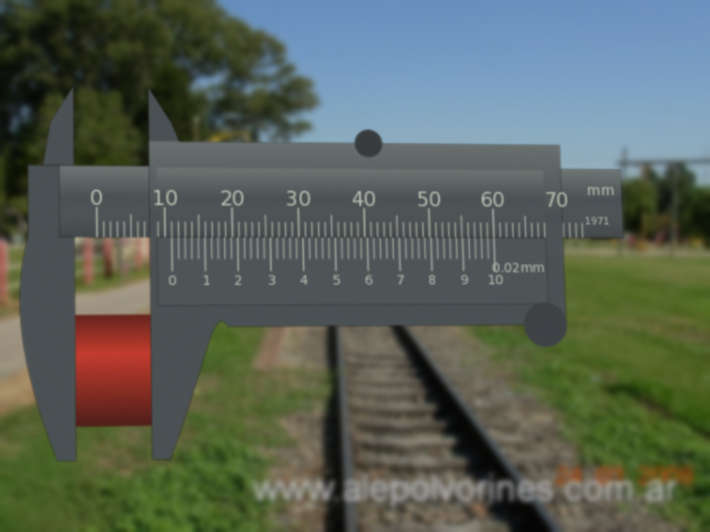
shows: 11.0 mm
